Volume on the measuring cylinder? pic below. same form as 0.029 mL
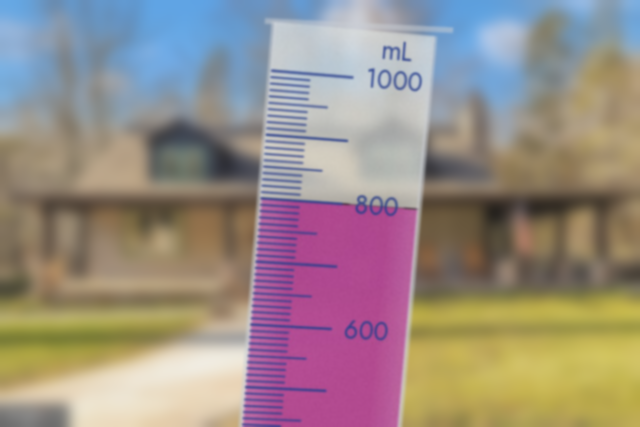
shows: 800 mL
